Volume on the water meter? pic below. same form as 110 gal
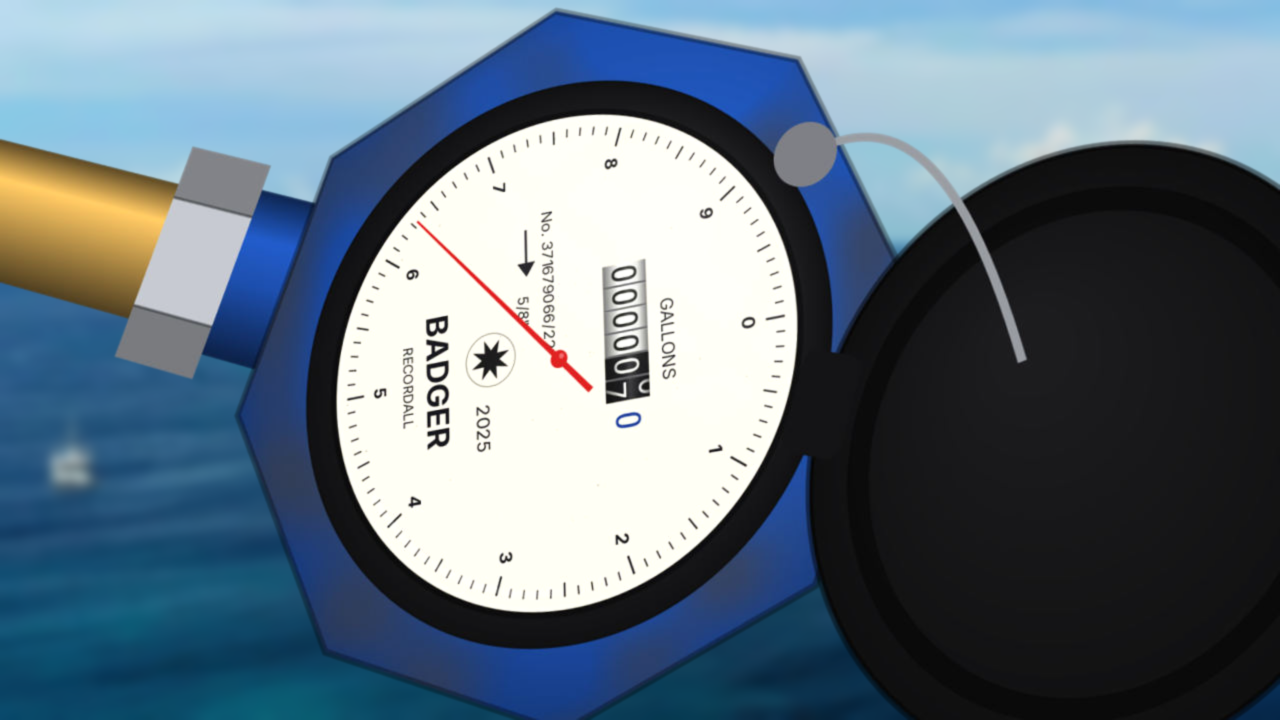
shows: 66.3 gal
